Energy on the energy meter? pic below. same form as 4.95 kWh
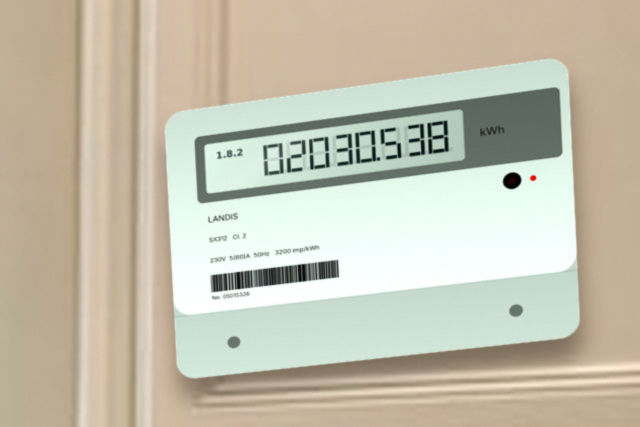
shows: 2030.538 kWh
